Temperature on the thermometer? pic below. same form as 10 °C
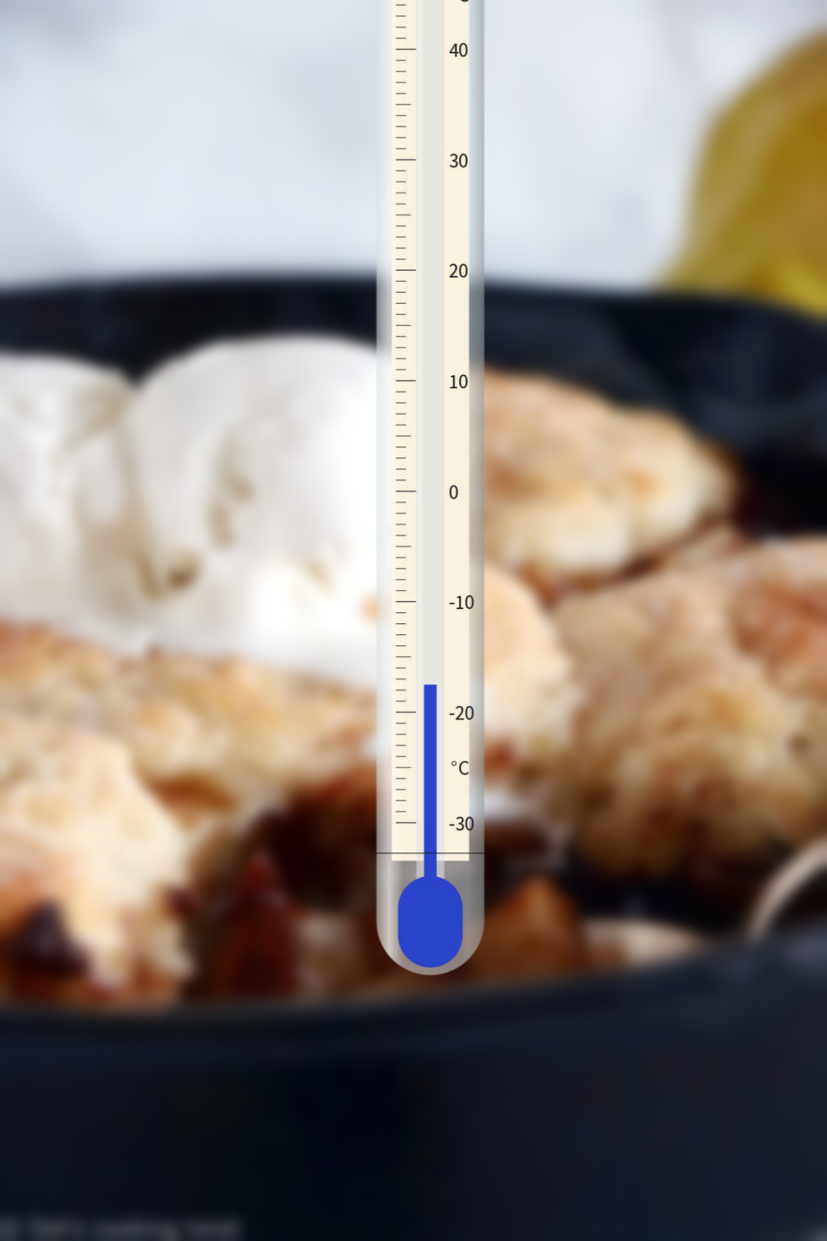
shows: -17.5 °C
